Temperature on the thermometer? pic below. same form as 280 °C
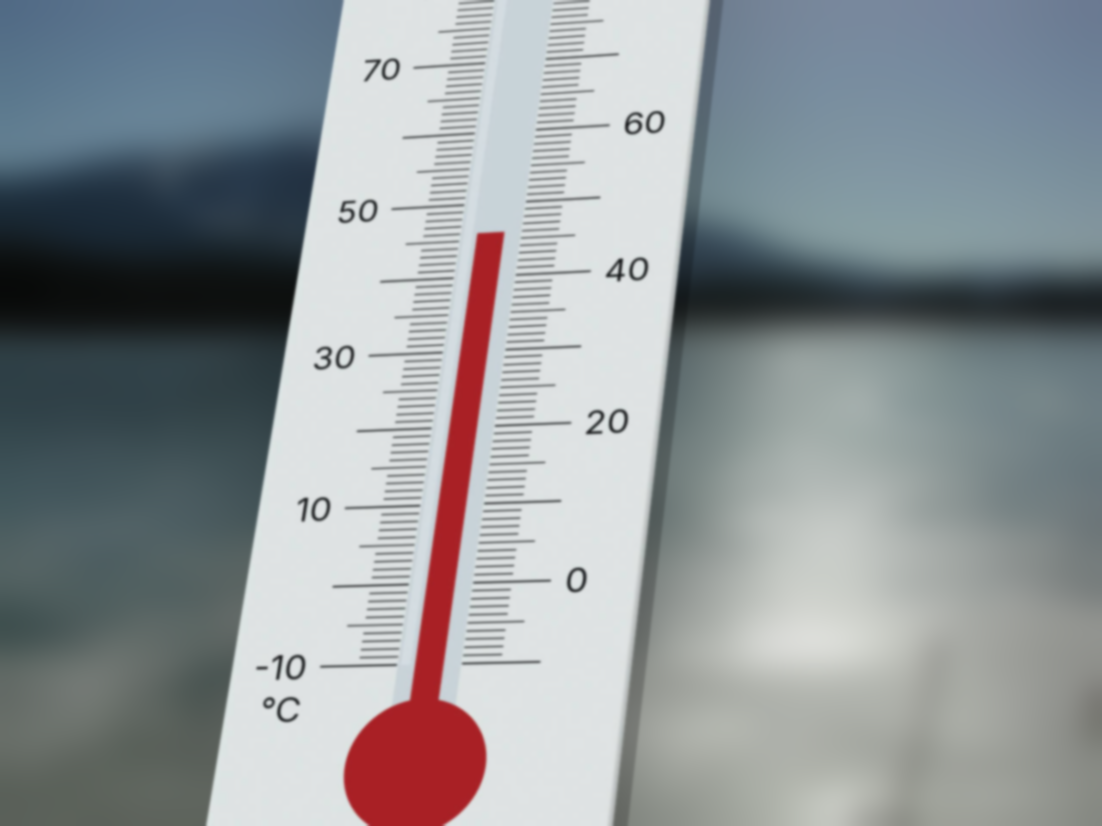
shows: 46 °C
